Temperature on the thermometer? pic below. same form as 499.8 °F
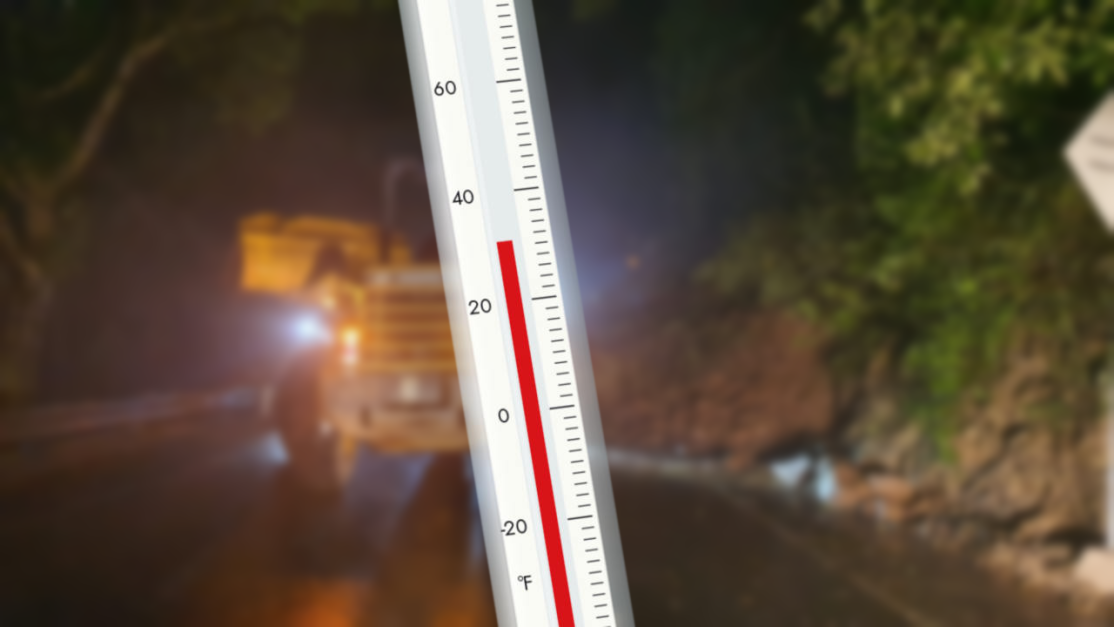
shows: 31 °F
